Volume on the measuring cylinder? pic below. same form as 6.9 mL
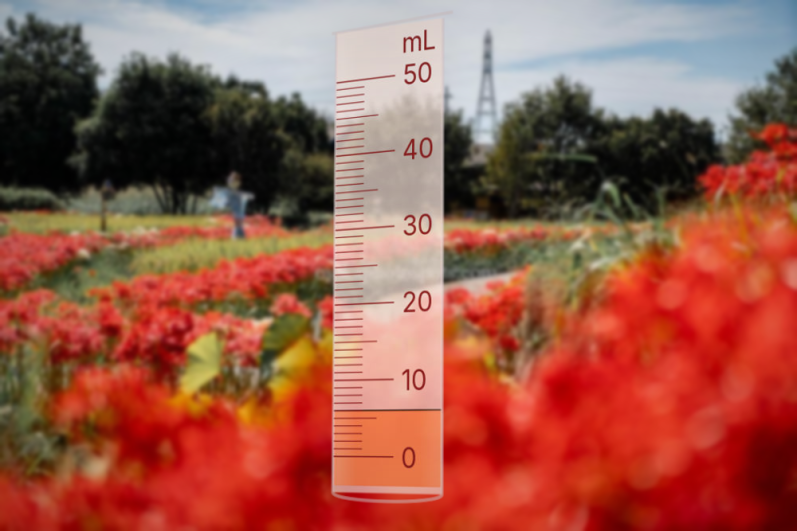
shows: 6 mL
